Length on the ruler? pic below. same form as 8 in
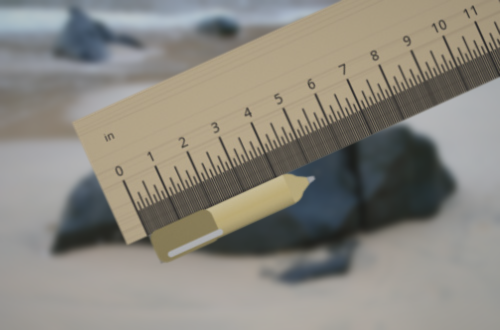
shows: 5 in
